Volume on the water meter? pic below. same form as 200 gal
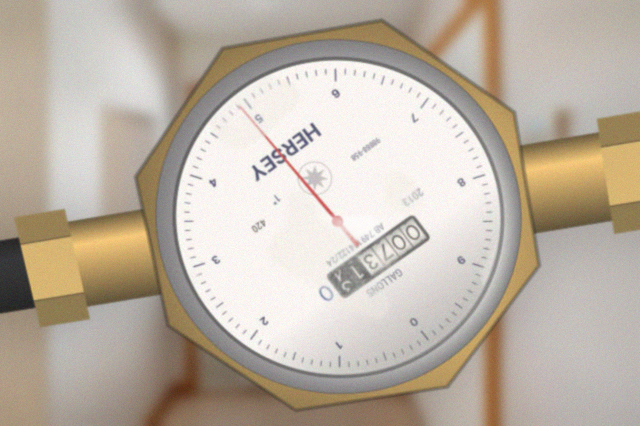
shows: 73134.9 gal
